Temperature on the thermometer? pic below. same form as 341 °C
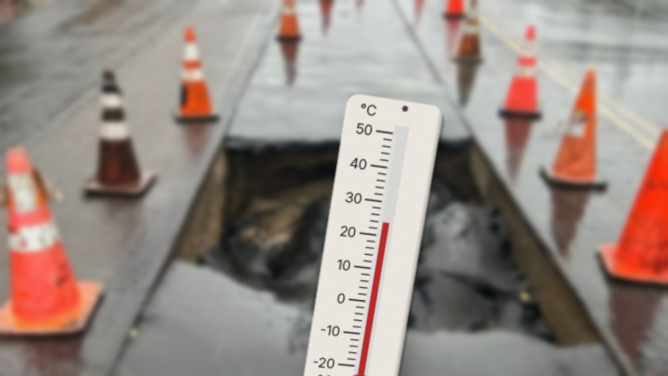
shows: 24 °C
